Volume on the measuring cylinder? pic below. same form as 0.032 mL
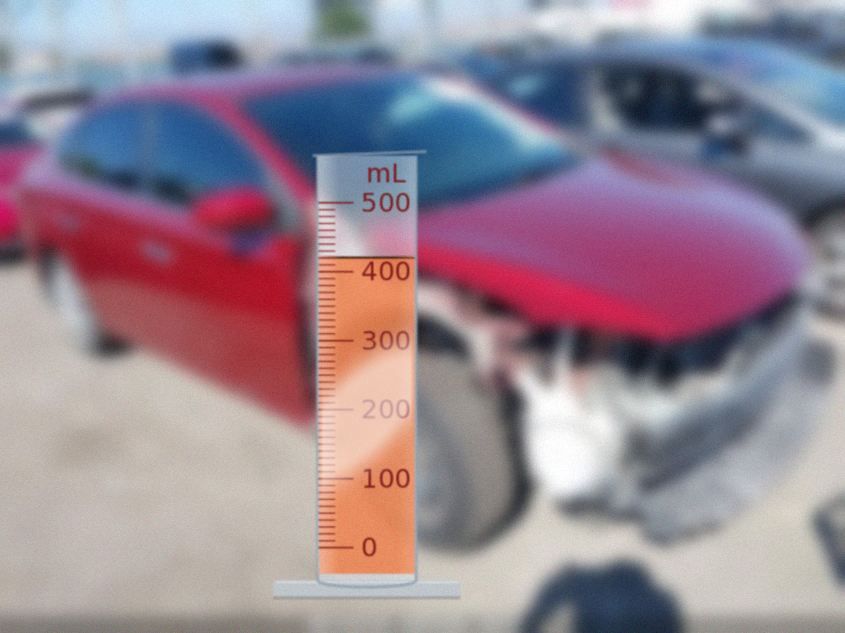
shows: 420 mL
